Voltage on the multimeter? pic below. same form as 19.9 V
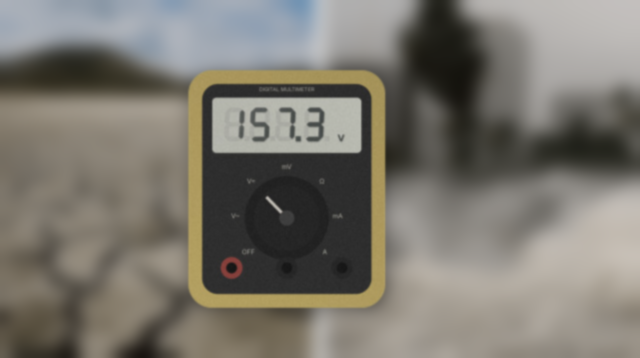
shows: 157.3 V
